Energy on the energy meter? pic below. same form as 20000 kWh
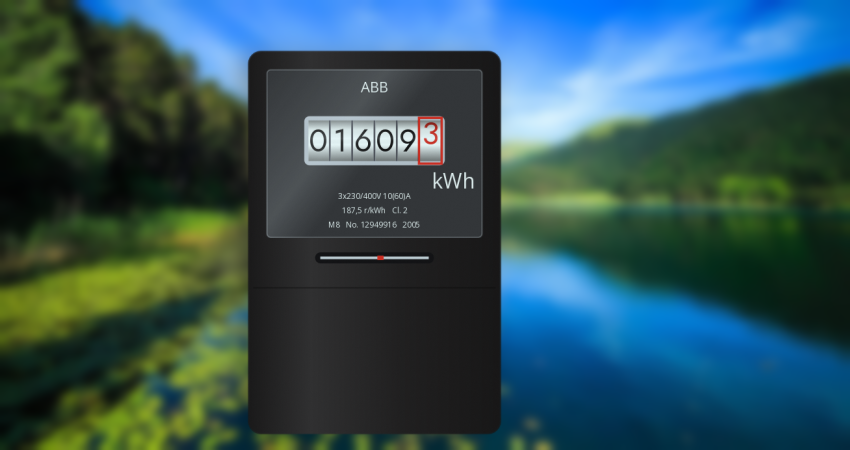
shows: 1609.3 kWh
